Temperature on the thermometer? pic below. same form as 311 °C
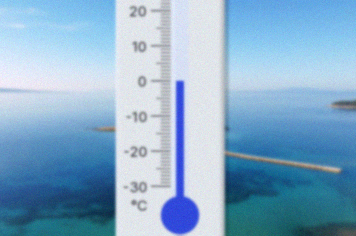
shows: 0 °C
